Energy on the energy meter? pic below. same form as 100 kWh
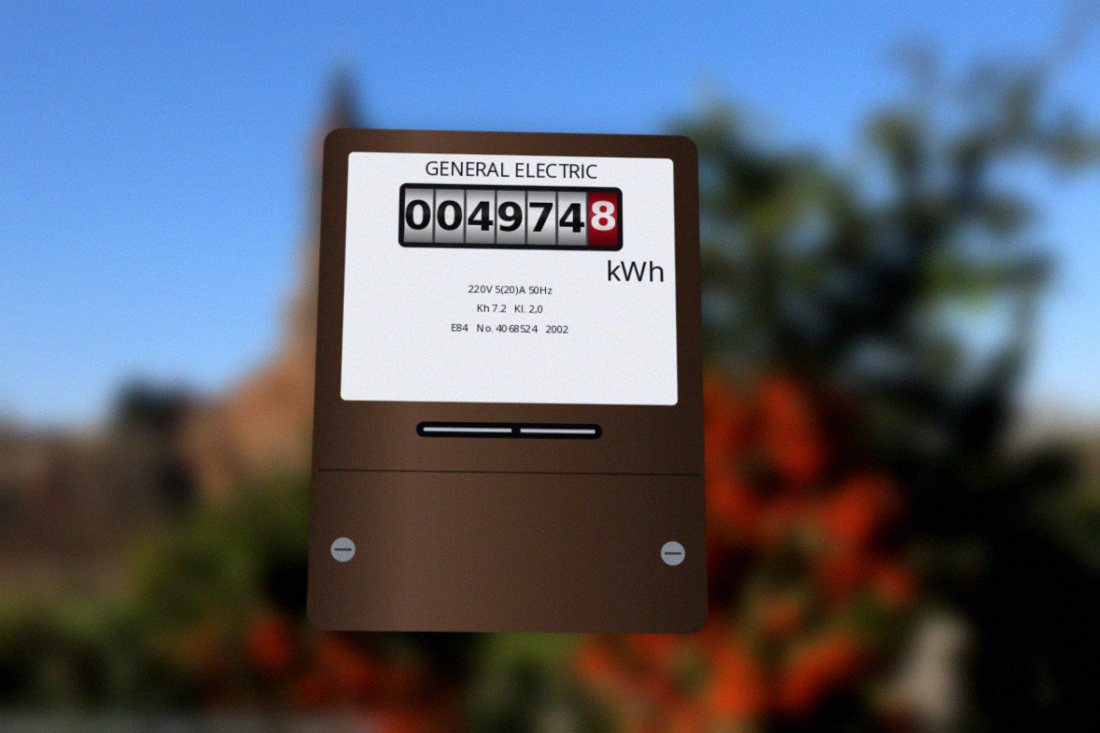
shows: 4974.8 kWh
